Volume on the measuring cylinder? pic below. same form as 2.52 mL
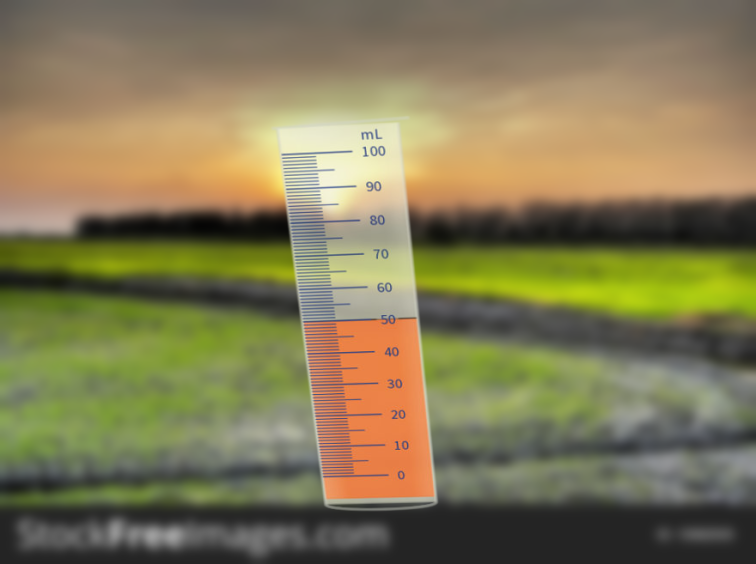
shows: 50 mL
